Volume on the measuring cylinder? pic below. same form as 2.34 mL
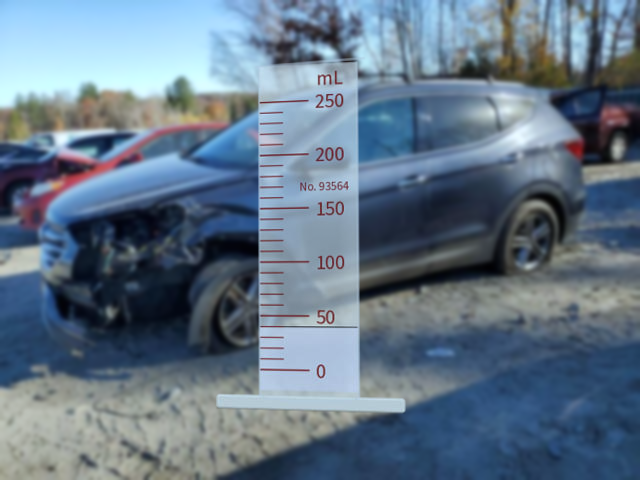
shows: 40 mL
